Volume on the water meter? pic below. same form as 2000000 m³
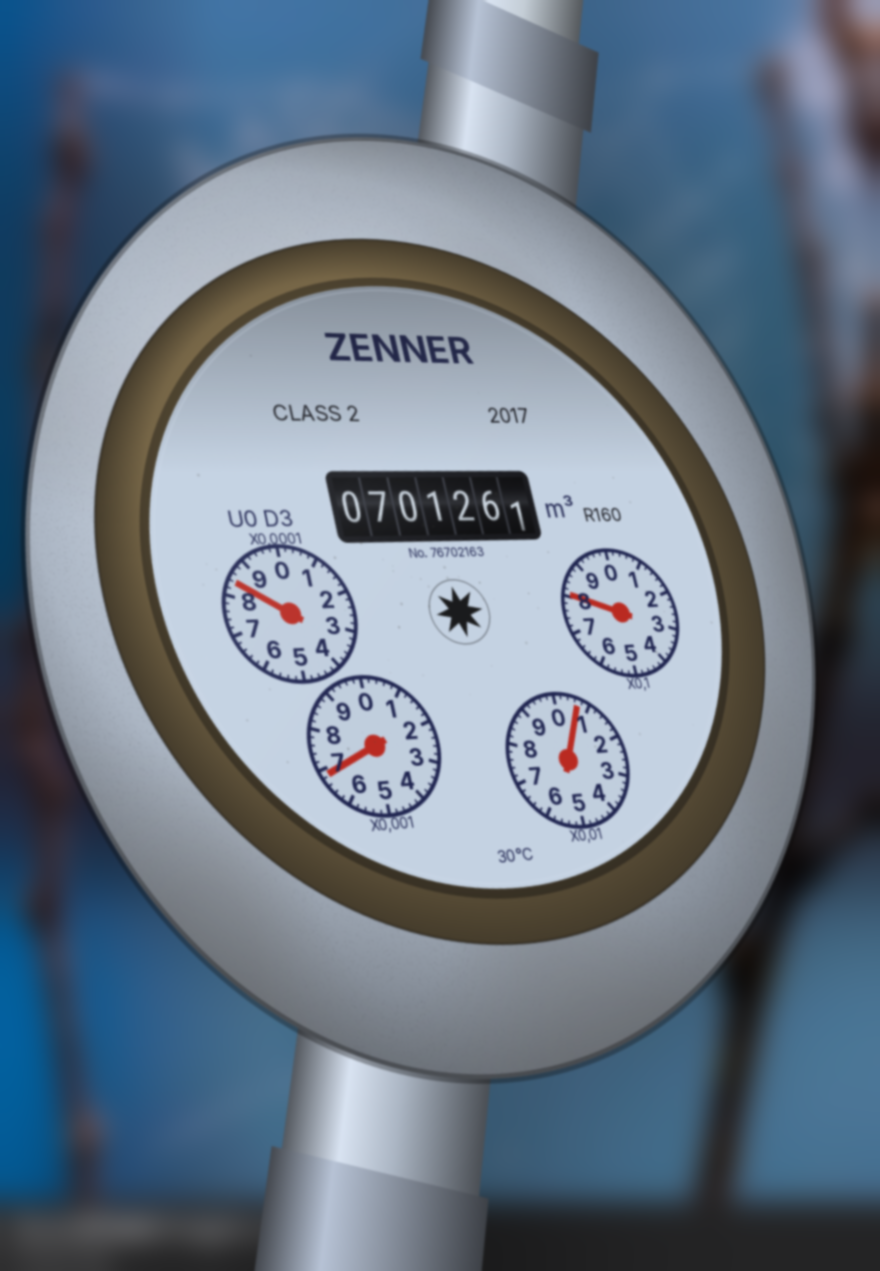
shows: 701260.8068 m³
